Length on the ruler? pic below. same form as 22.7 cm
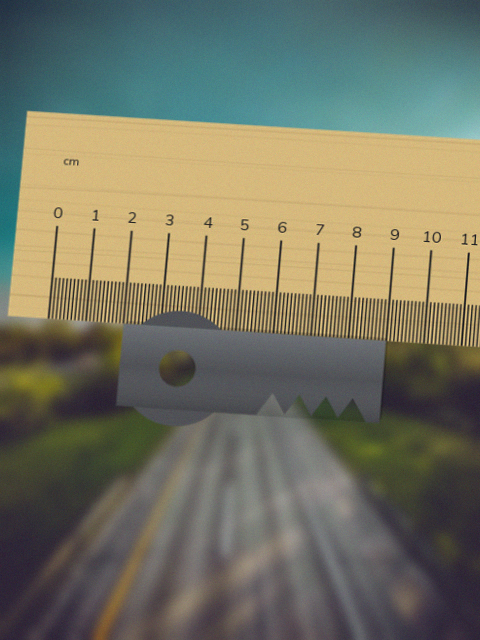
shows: 7 cm
